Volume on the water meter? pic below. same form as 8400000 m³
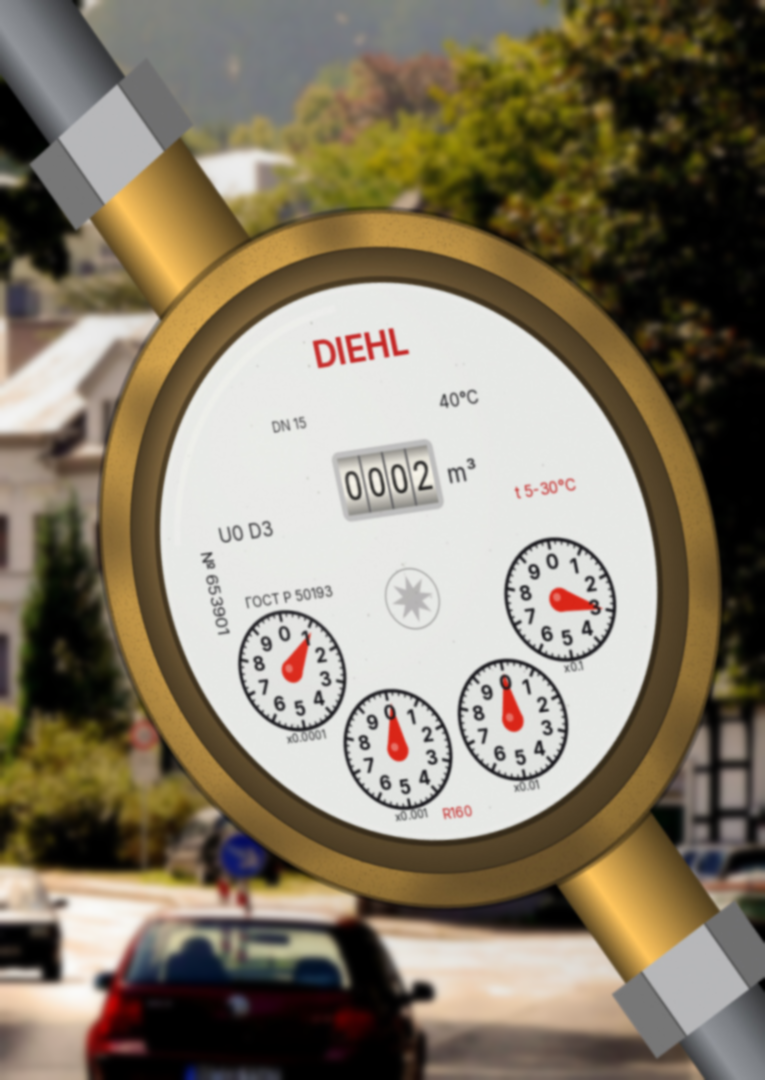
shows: 2.3001 m³
